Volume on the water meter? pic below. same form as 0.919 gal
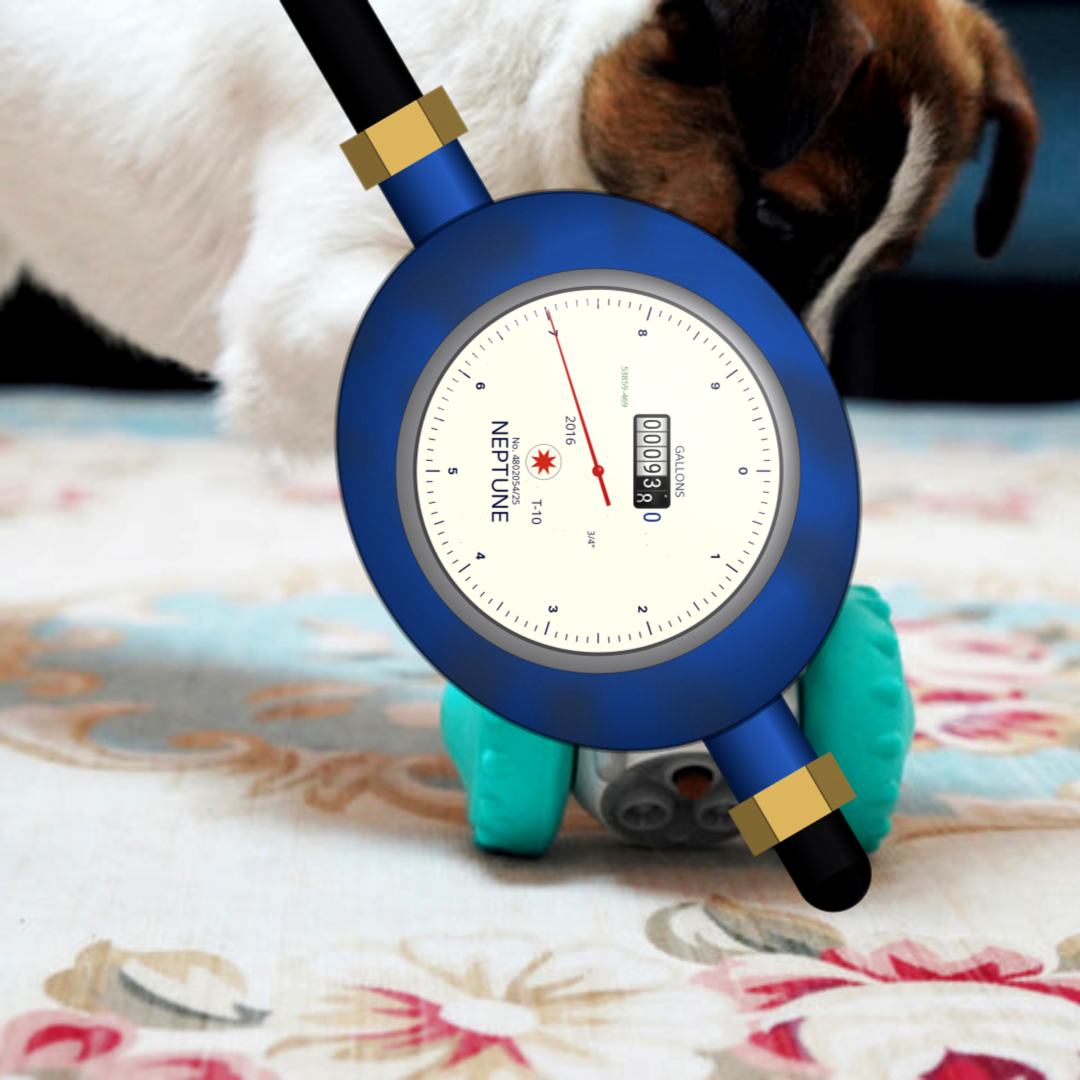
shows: 9377.0 gal
